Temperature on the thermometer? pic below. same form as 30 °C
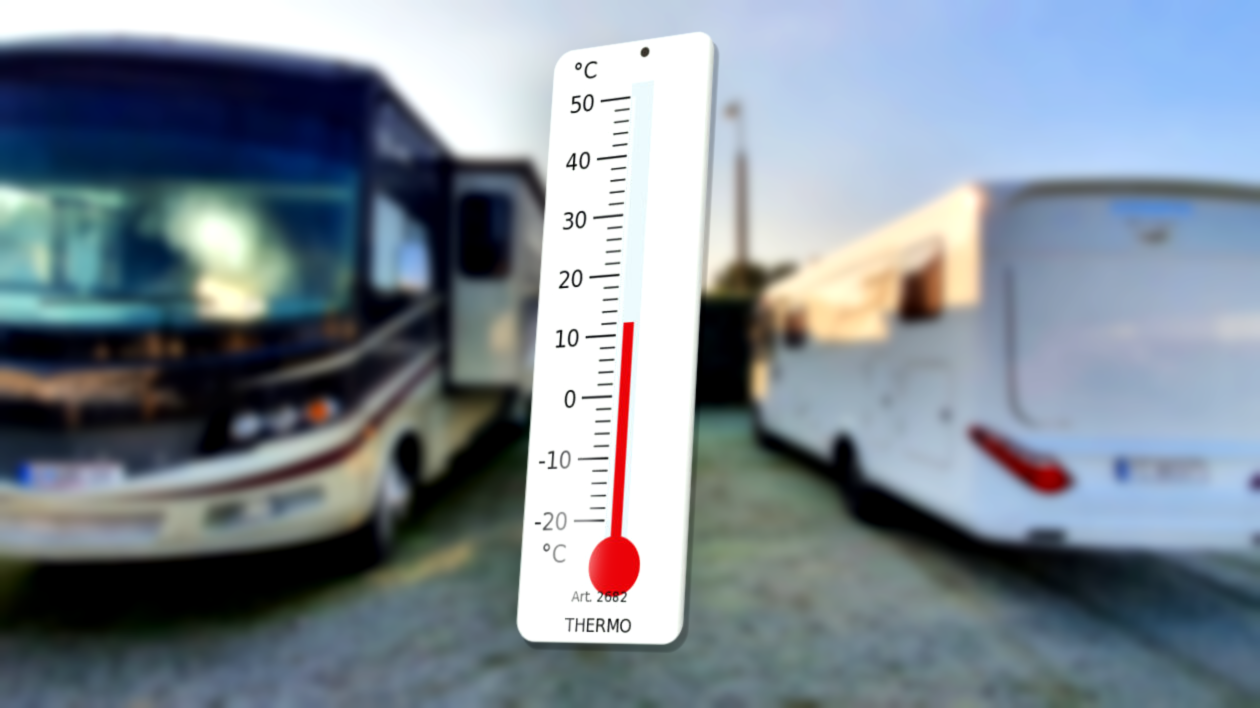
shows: 12 °C
